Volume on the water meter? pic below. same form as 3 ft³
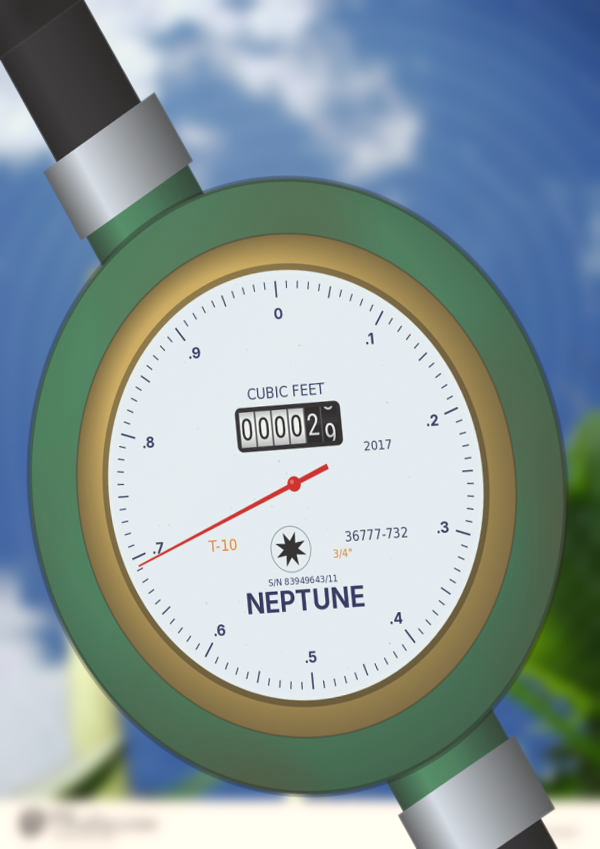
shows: 28.69 ft³
